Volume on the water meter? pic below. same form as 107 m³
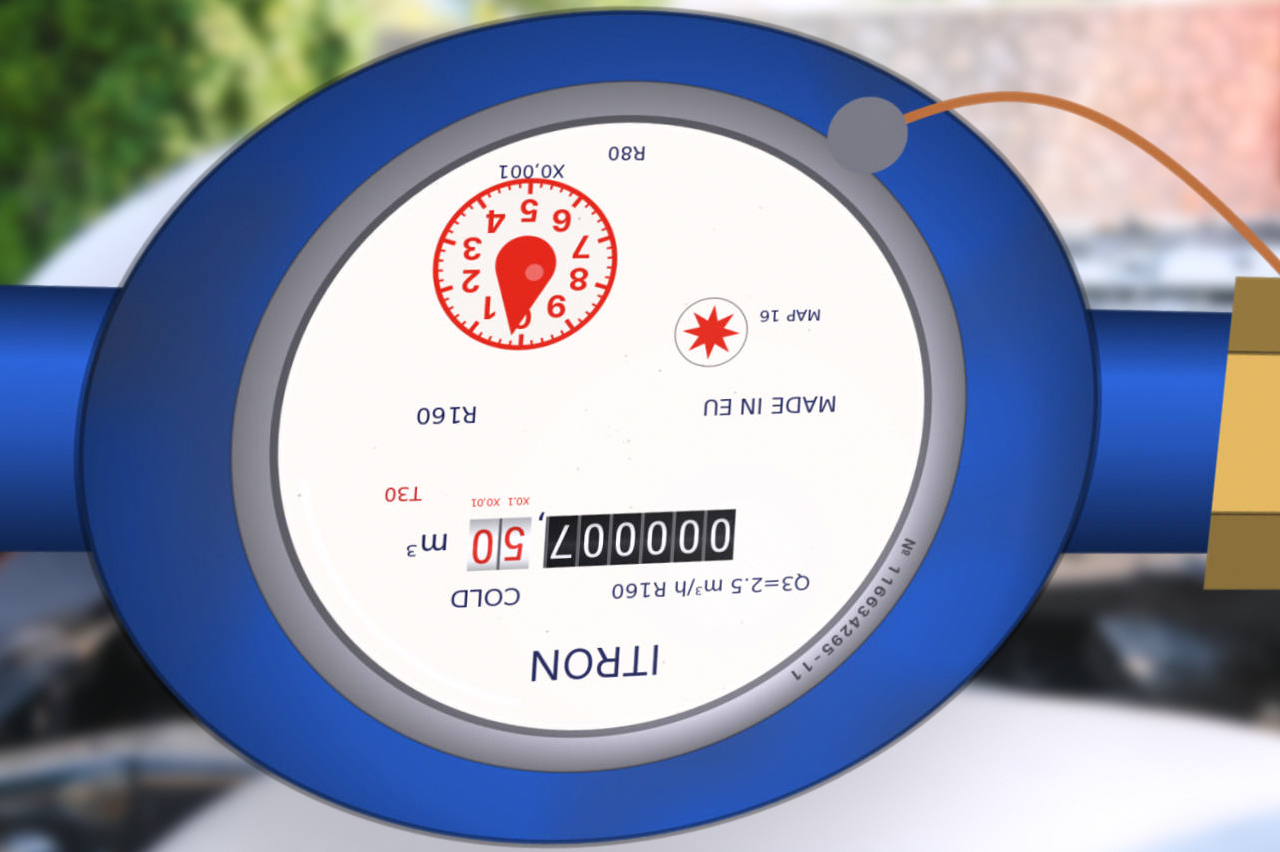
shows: 7.500 m³
